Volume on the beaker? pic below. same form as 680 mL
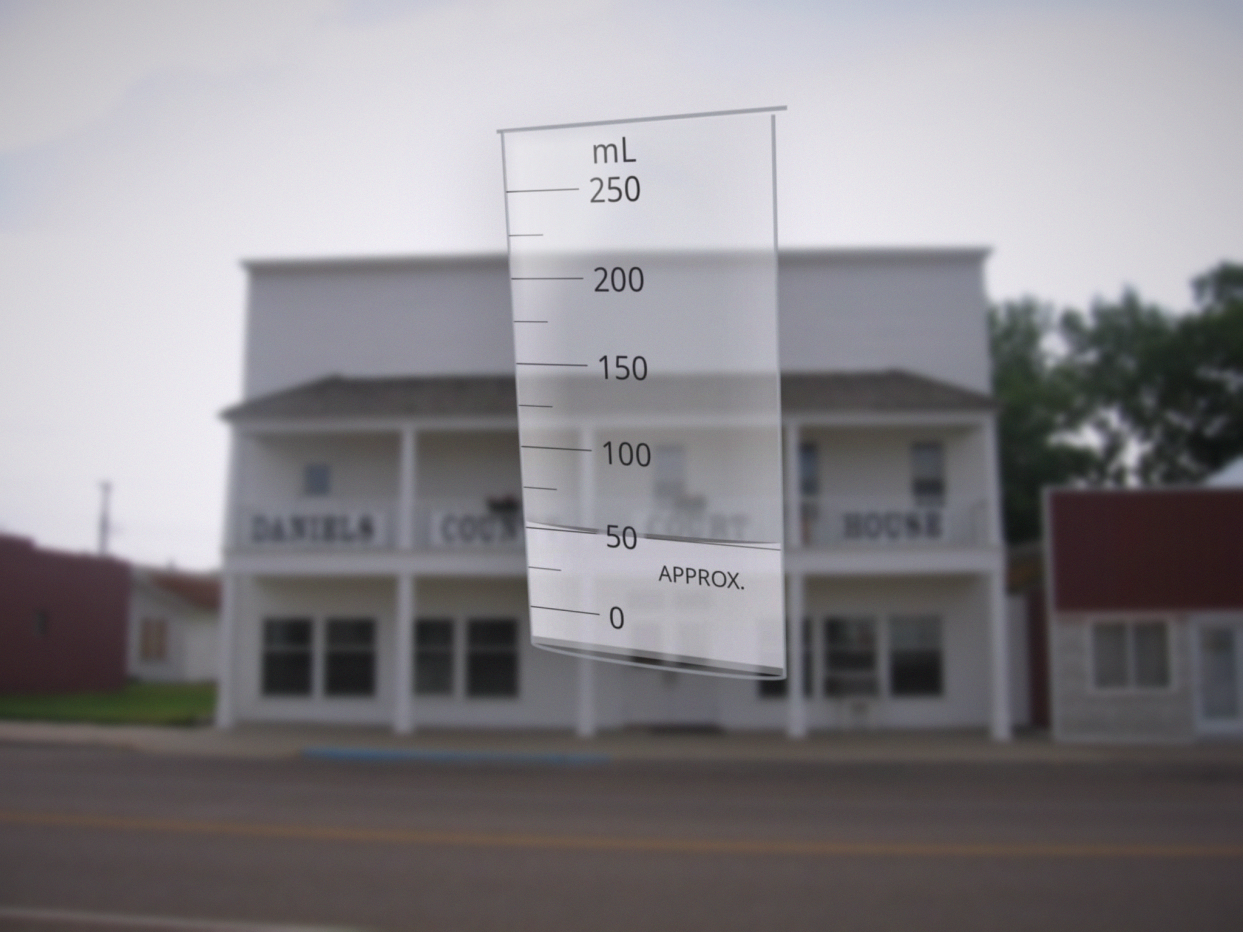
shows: 50 mL
